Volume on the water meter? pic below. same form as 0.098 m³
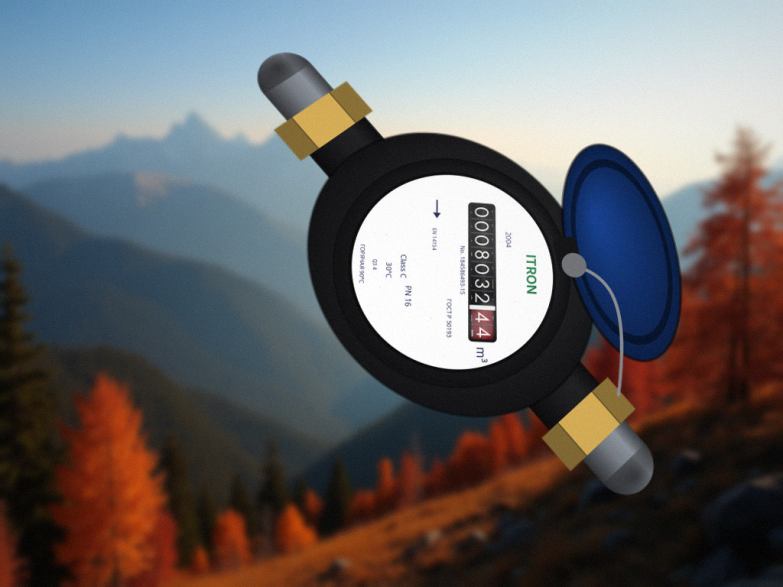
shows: 8032.44 m³
